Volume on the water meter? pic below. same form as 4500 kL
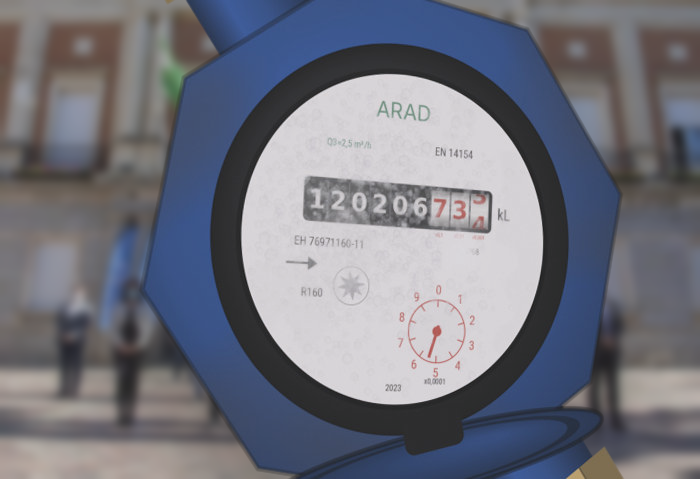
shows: 120206.7335 kL
